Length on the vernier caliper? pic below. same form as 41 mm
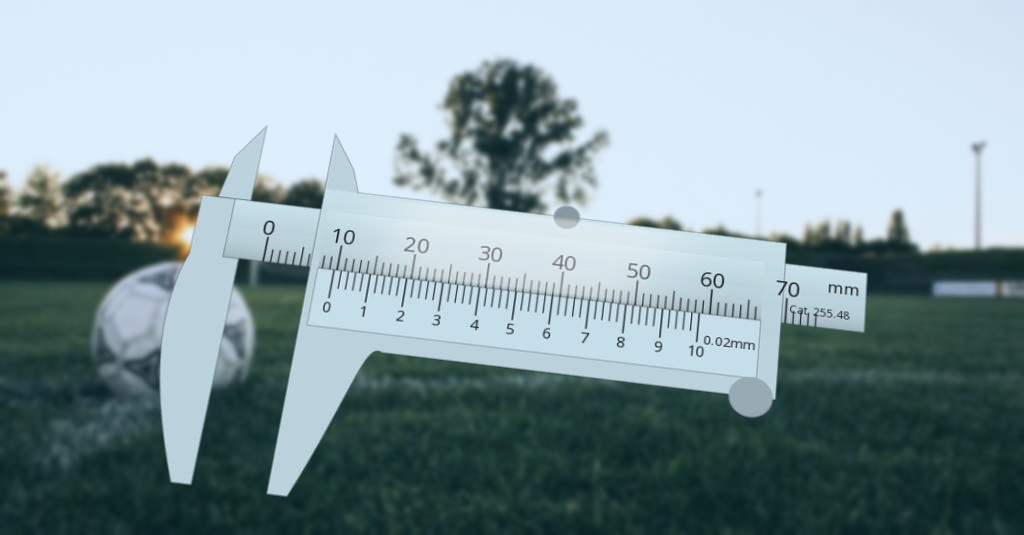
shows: 9.6 mm
